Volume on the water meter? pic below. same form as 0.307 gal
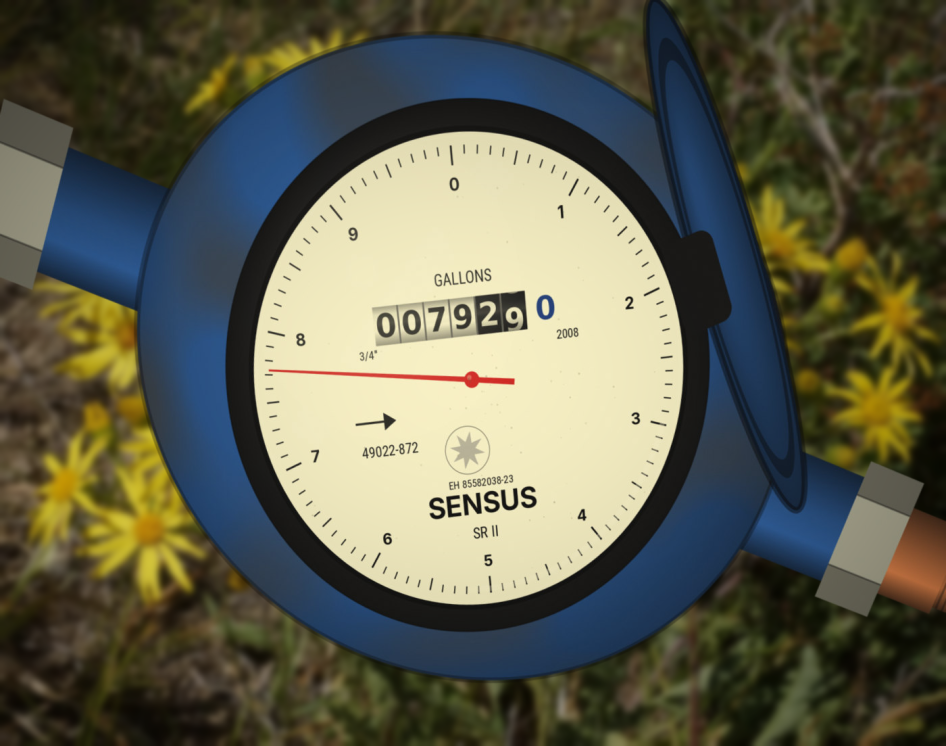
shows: 79287.7 gal
